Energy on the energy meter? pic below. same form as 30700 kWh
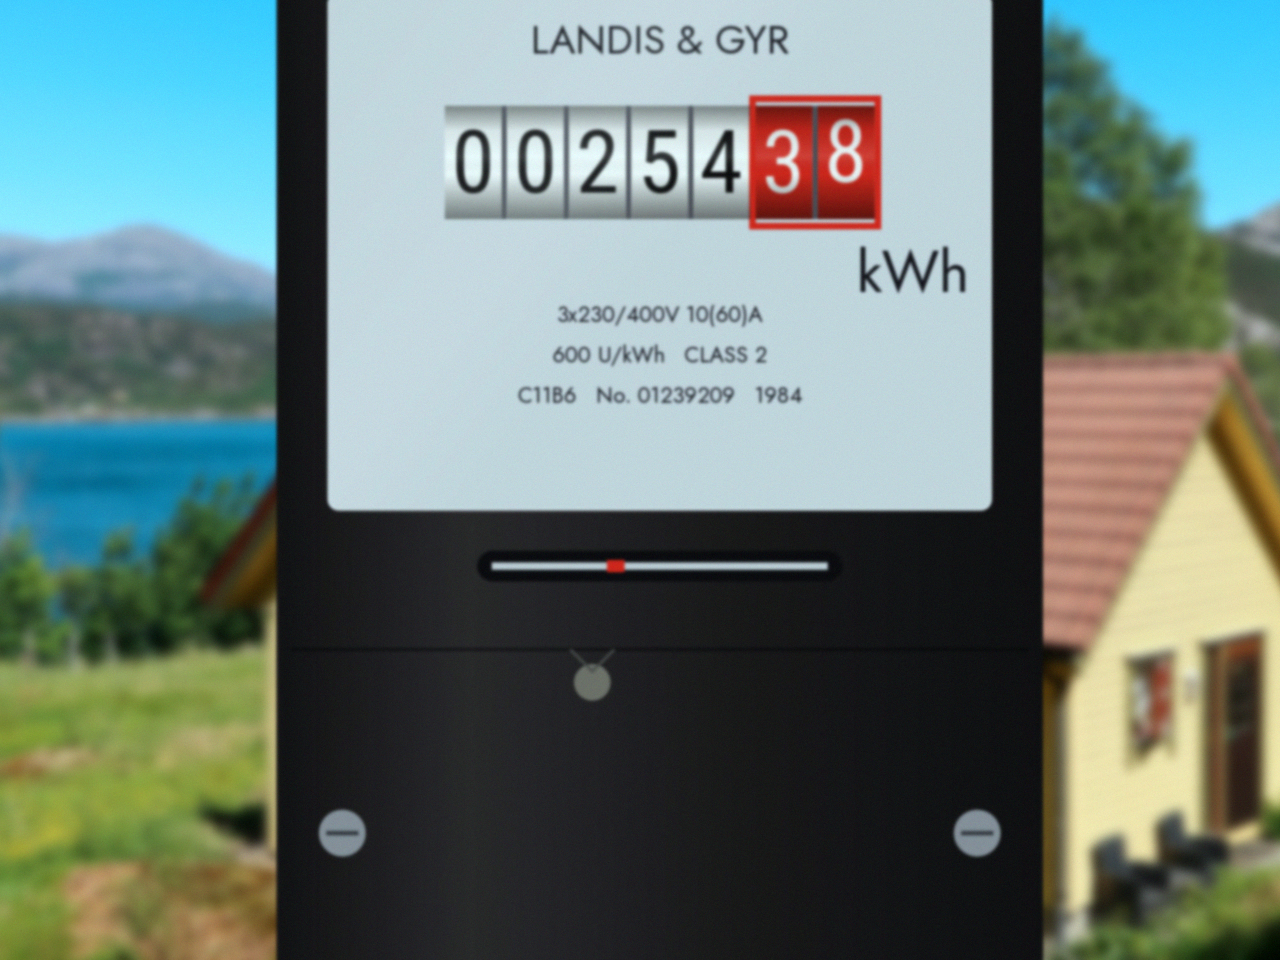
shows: 254.38 kWh
